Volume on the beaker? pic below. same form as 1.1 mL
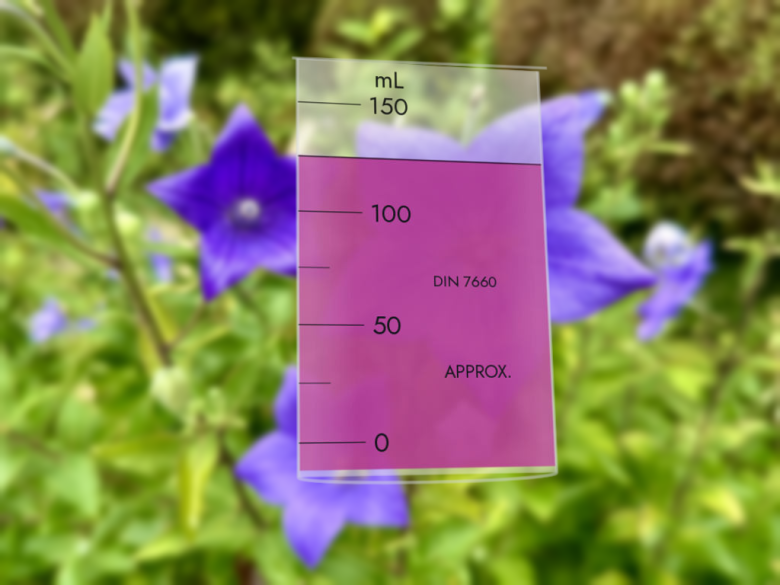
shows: 125 mL
